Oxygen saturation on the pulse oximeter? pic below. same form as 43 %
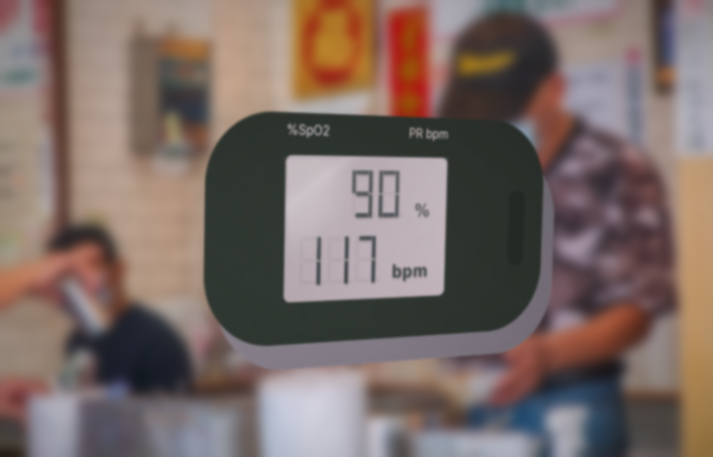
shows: 90 %
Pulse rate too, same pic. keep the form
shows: 117 bpm
